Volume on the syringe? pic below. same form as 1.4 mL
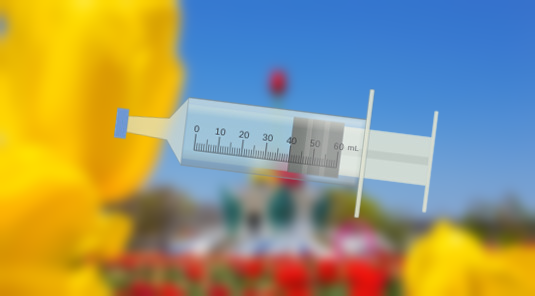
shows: 40 mL
